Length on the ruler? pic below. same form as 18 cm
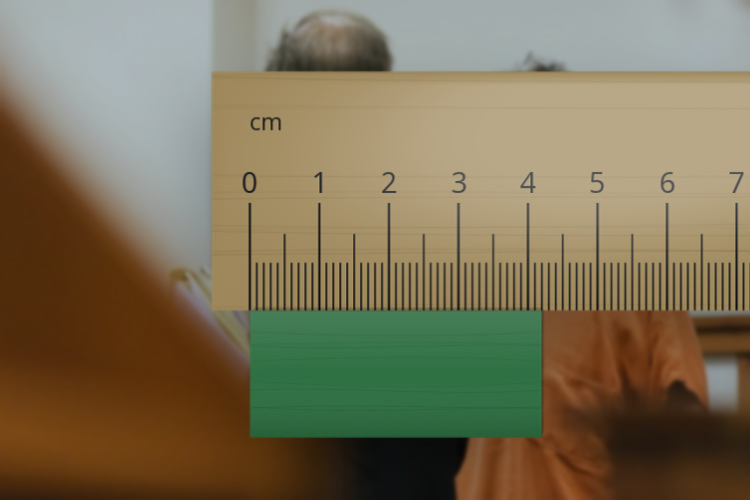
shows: 4.2 cm
